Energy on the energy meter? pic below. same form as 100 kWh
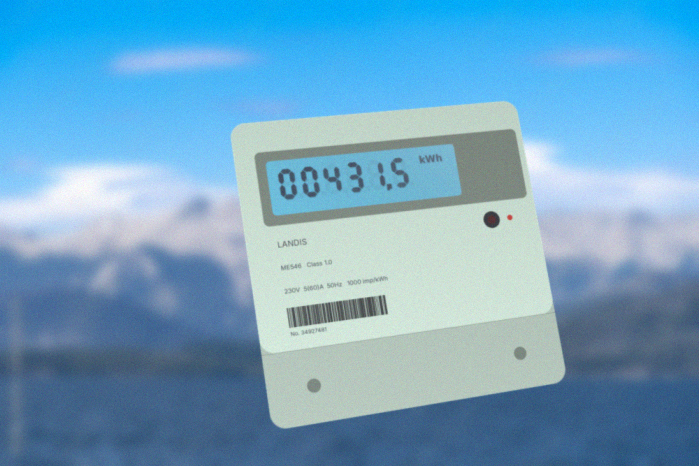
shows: 431.5 kWh
